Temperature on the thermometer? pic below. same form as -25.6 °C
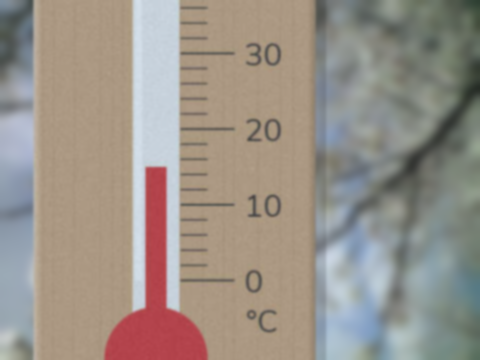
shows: 15 °C
